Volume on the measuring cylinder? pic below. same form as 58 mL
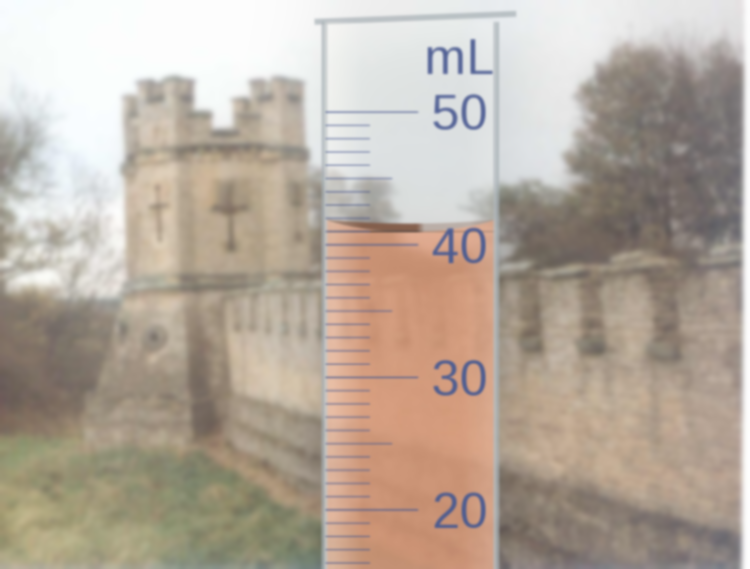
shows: 41 mL
